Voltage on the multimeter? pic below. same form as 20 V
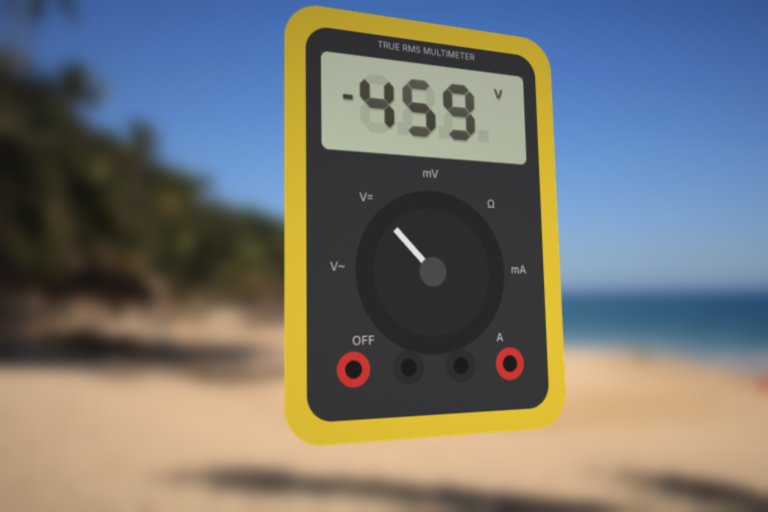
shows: -459 V
